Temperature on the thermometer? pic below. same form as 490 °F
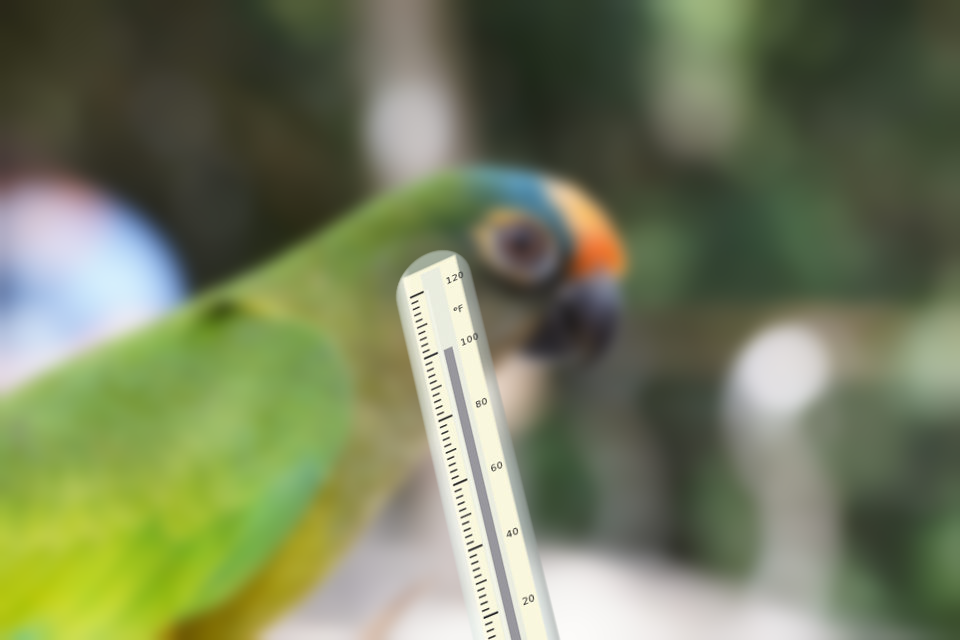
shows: 100 °F
